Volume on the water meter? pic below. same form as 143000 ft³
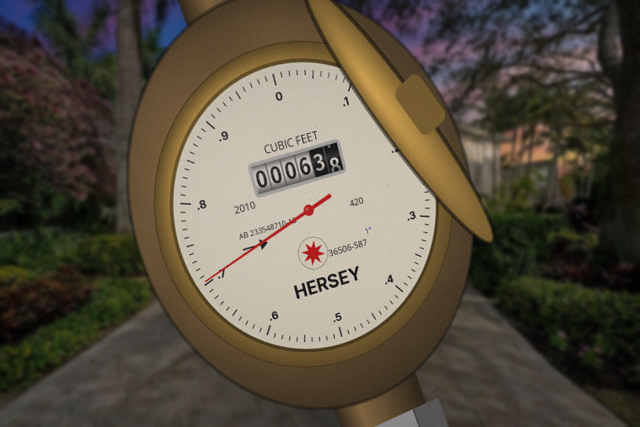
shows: 637.70 ft³
